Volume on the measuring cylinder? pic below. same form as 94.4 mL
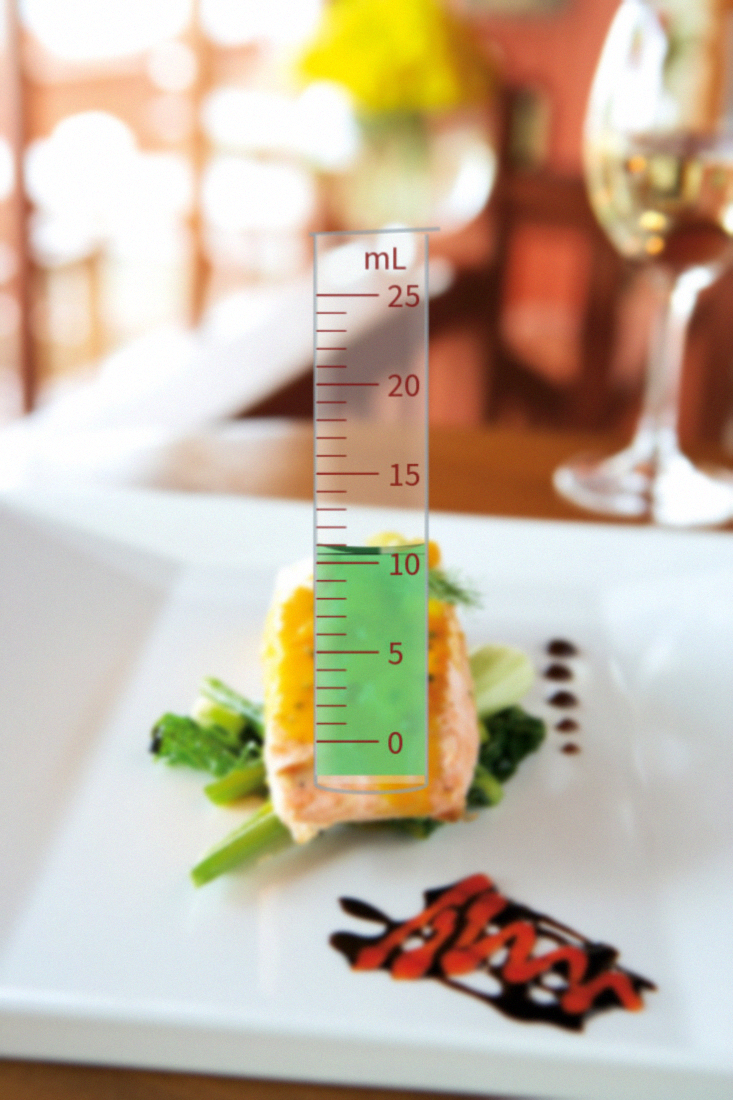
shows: 10.5 mL
